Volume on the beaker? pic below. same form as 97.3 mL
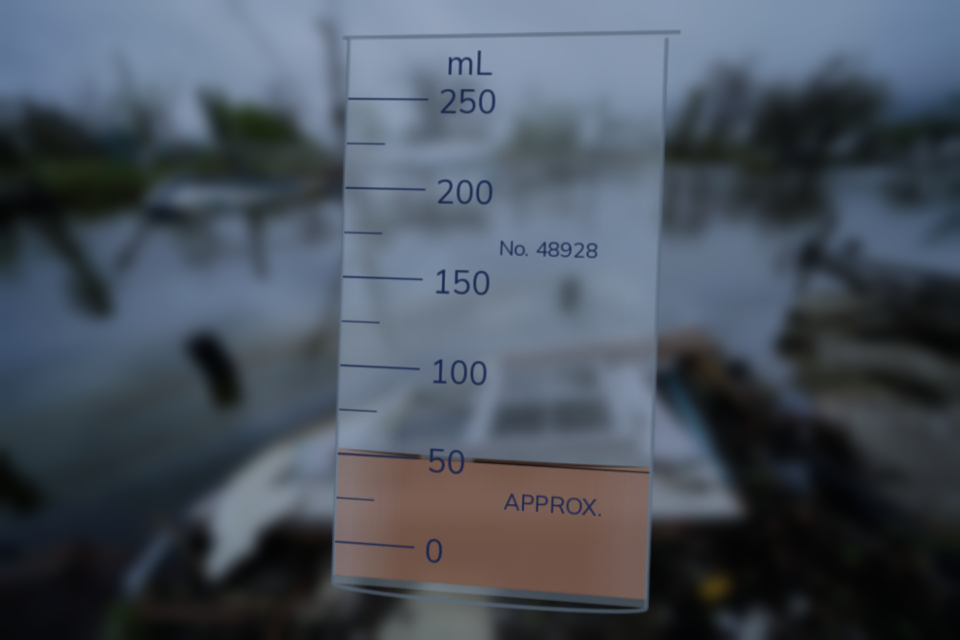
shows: 50 mL
